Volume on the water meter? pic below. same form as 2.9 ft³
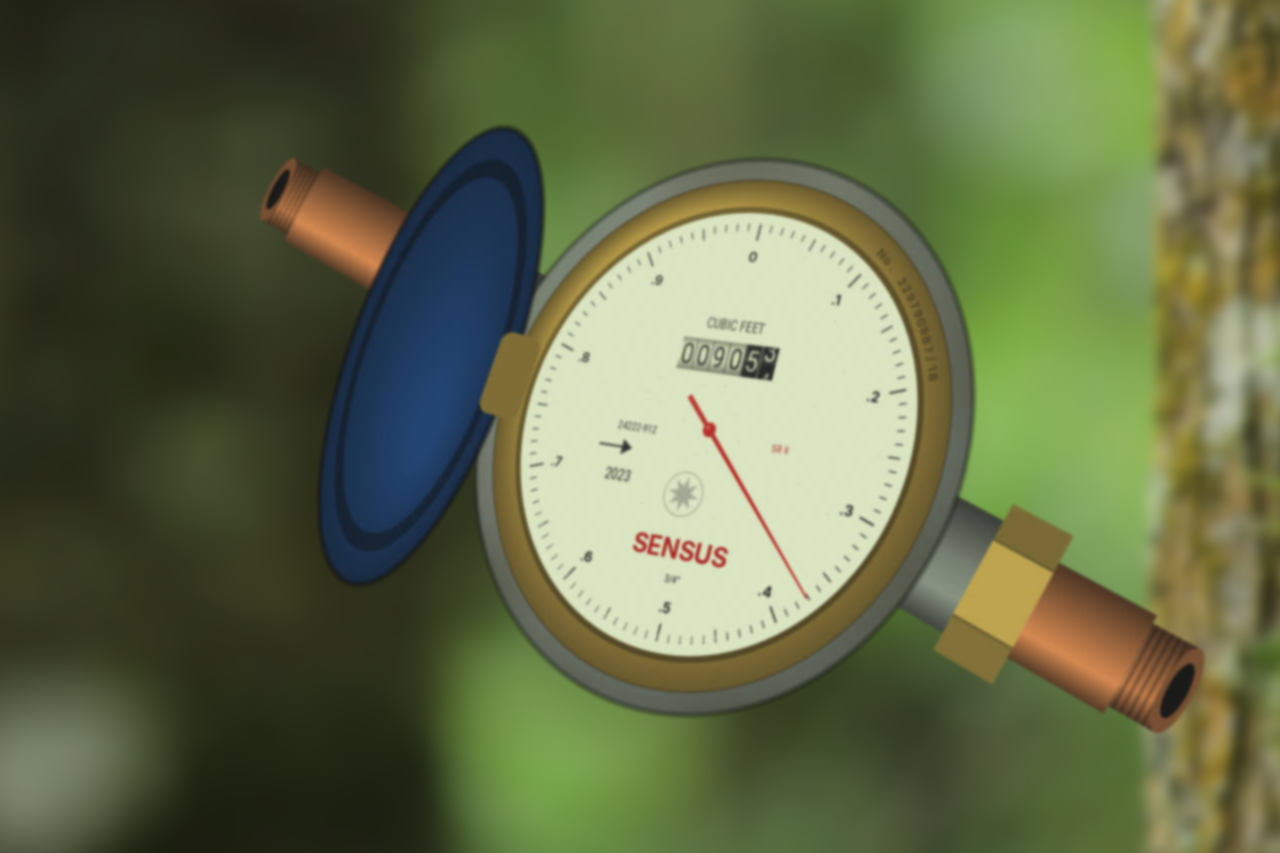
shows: 9053.37 ft³
